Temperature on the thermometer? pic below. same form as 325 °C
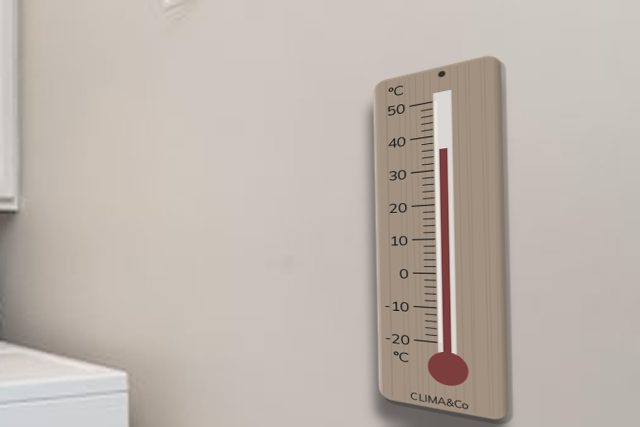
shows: 36 °C
